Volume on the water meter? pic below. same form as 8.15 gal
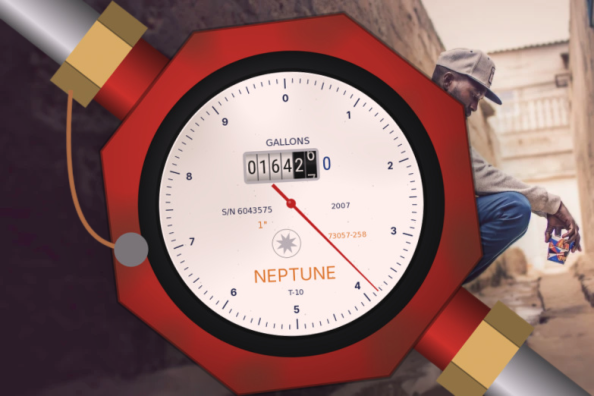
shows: 164263.8 gal
